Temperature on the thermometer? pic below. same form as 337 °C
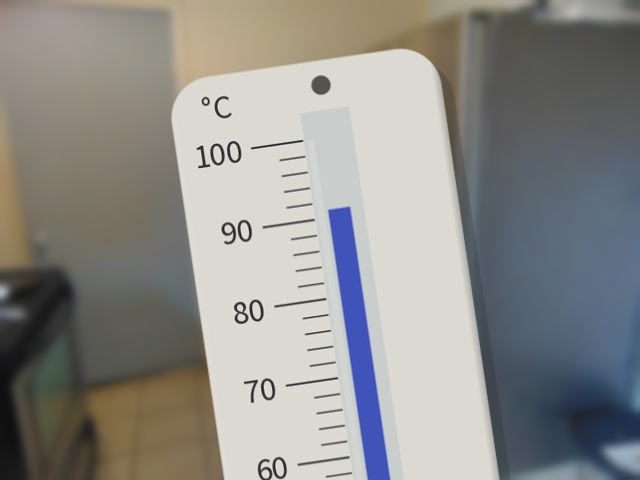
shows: 91 °C
